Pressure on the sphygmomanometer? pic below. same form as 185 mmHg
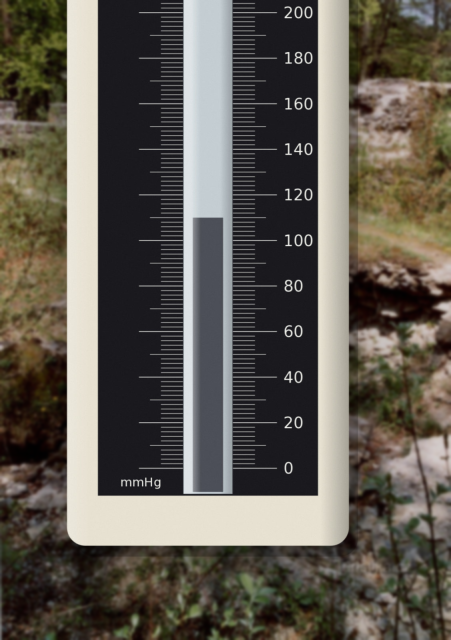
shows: 110 mmHg
